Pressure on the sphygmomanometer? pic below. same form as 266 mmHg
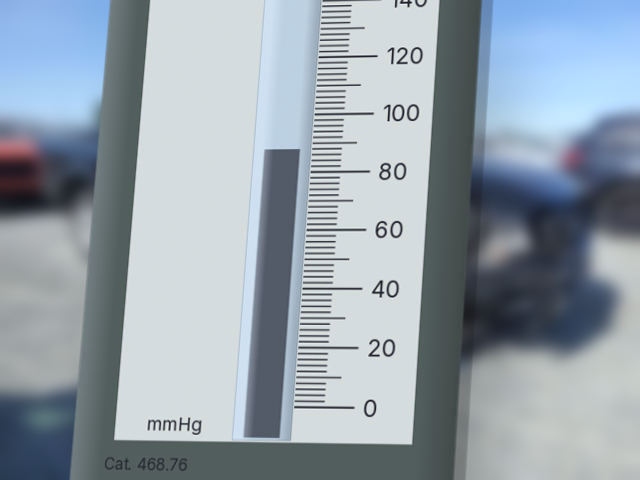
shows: 88 mmHg
